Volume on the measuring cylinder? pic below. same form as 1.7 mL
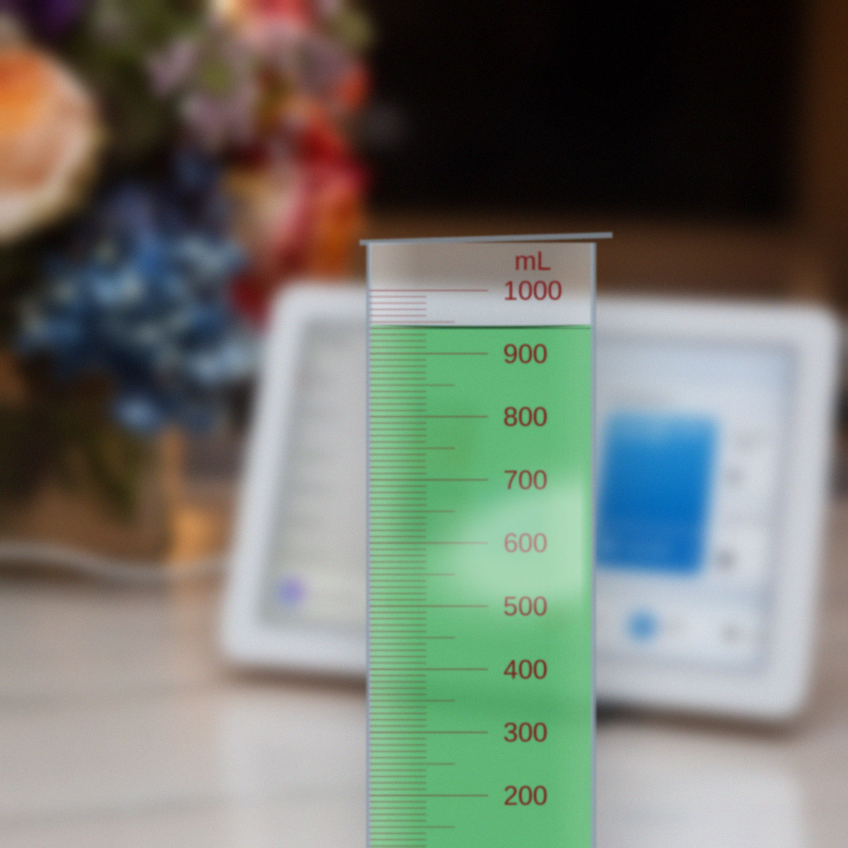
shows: 940 mL
